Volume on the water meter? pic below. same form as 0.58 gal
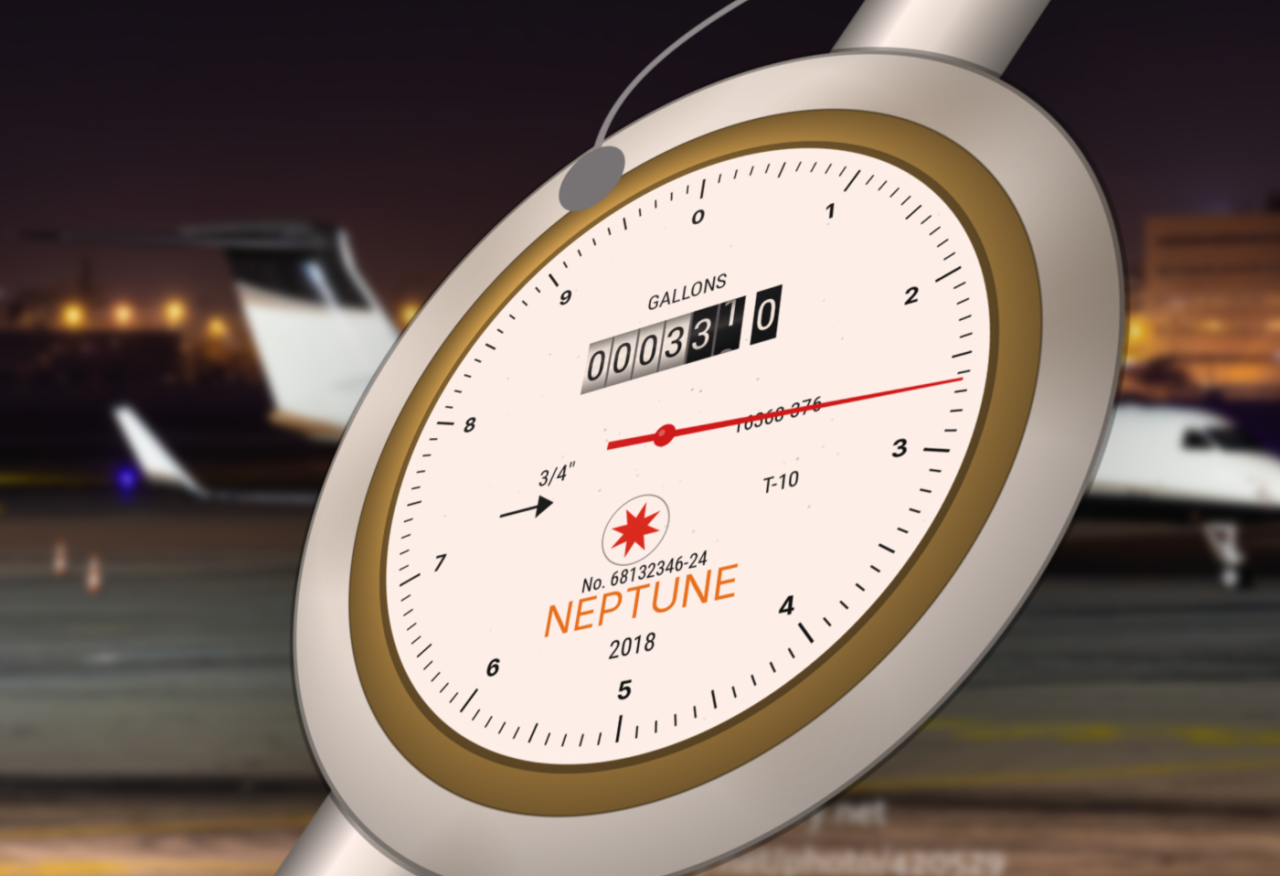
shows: 3312.6 gal
